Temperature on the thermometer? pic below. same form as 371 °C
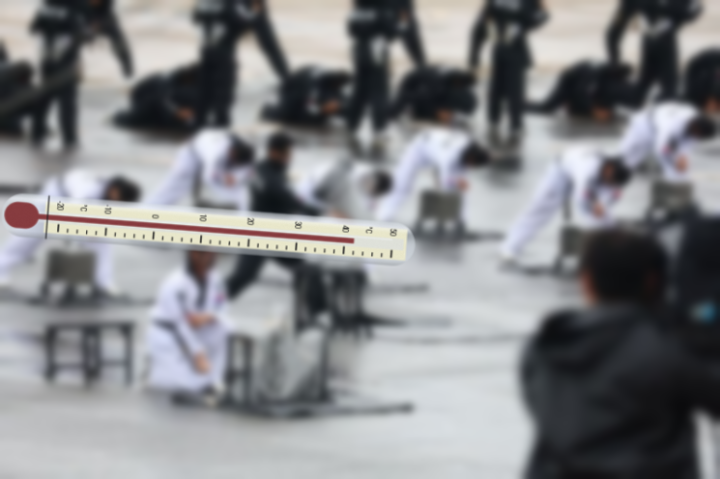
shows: 42 °C
